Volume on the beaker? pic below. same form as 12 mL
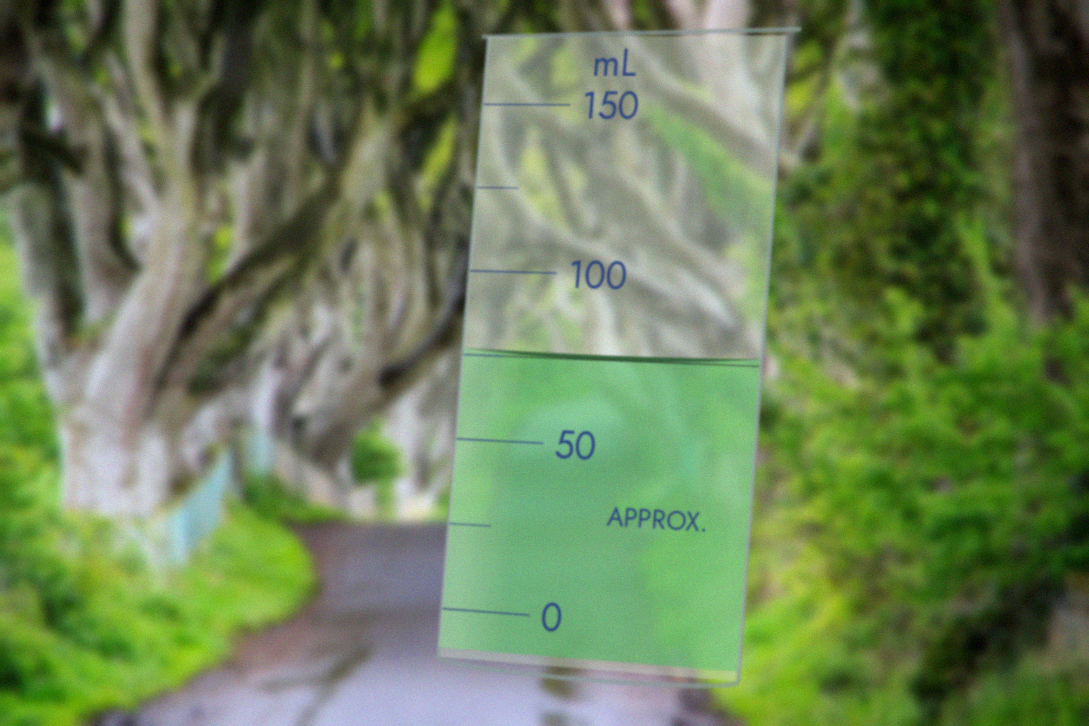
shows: 75 mL
